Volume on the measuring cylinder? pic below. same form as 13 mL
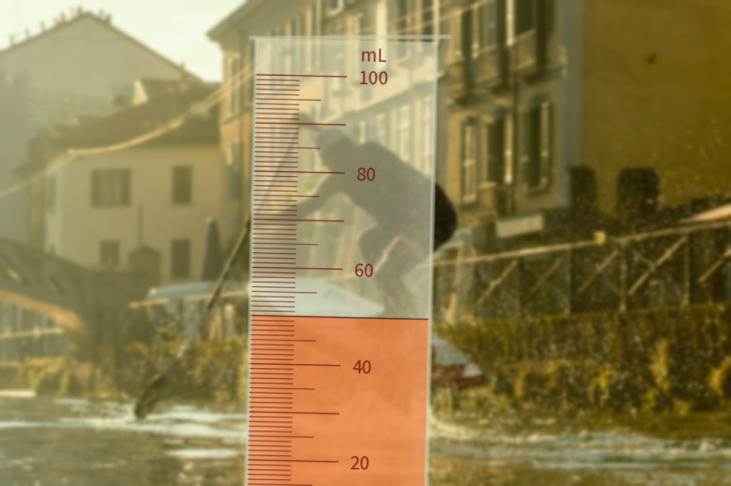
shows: 50 mL
